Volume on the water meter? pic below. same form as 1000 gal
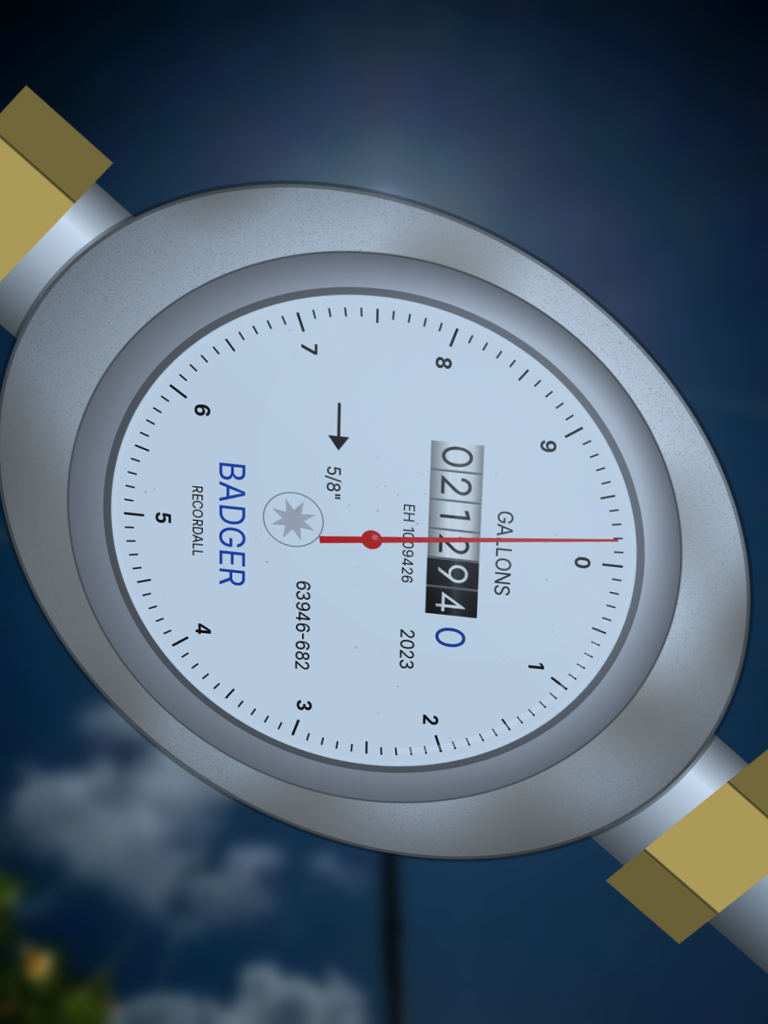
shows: 212939.8 gal
